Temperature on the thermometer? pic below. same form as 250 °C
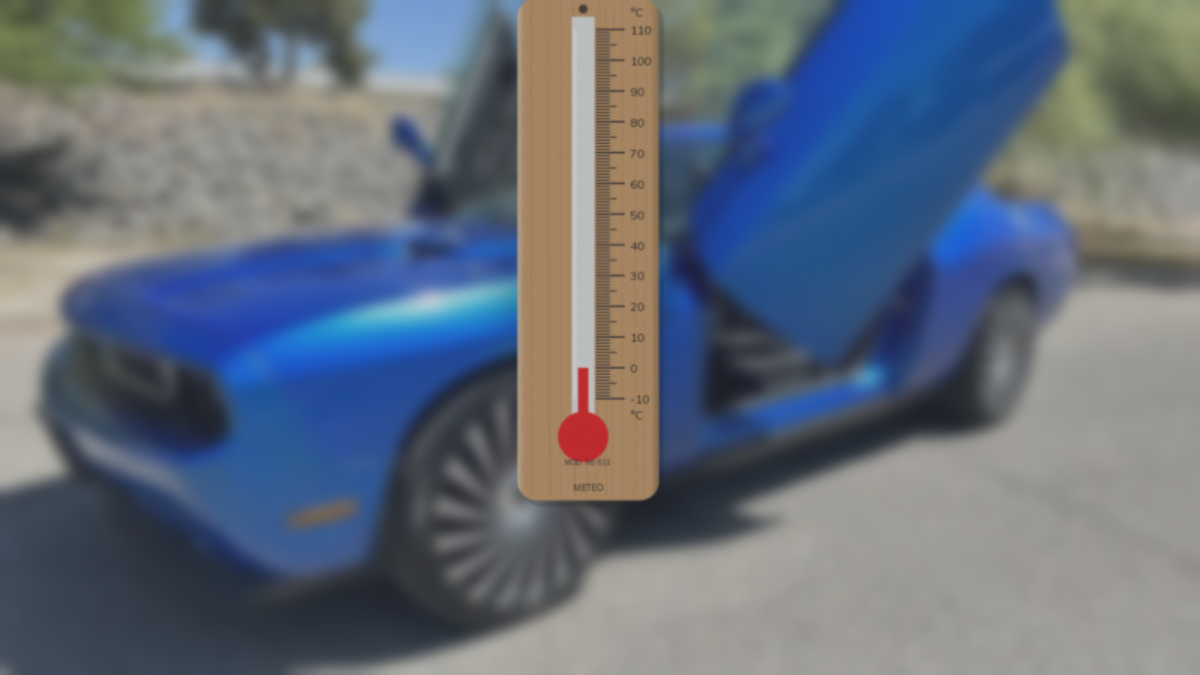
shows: 0 °C
